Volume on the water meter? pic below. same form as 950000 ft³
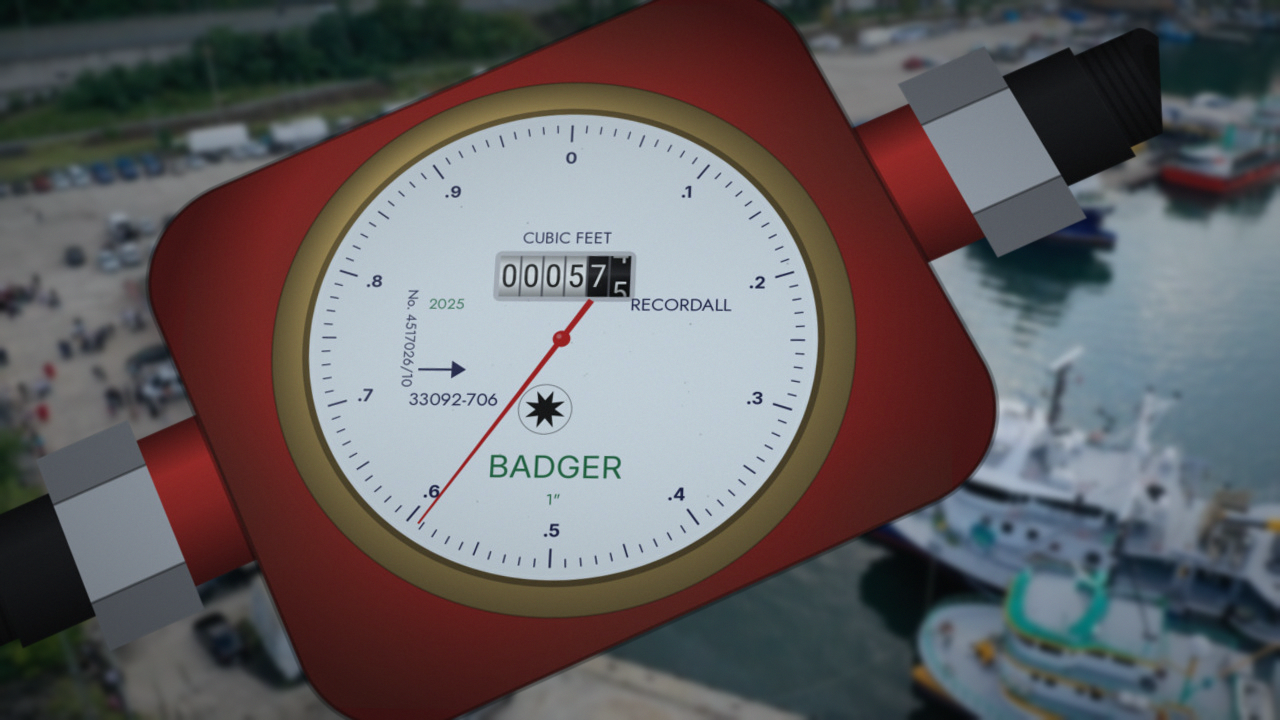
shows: 574.59 ft³
